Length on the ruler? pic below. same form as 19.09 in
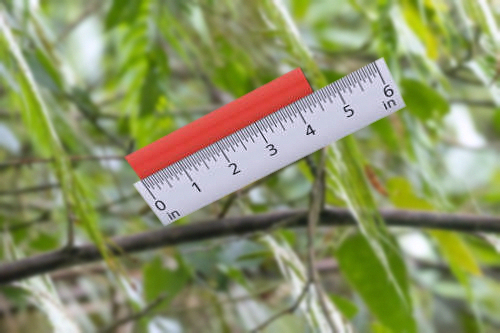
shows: 4.5 in
